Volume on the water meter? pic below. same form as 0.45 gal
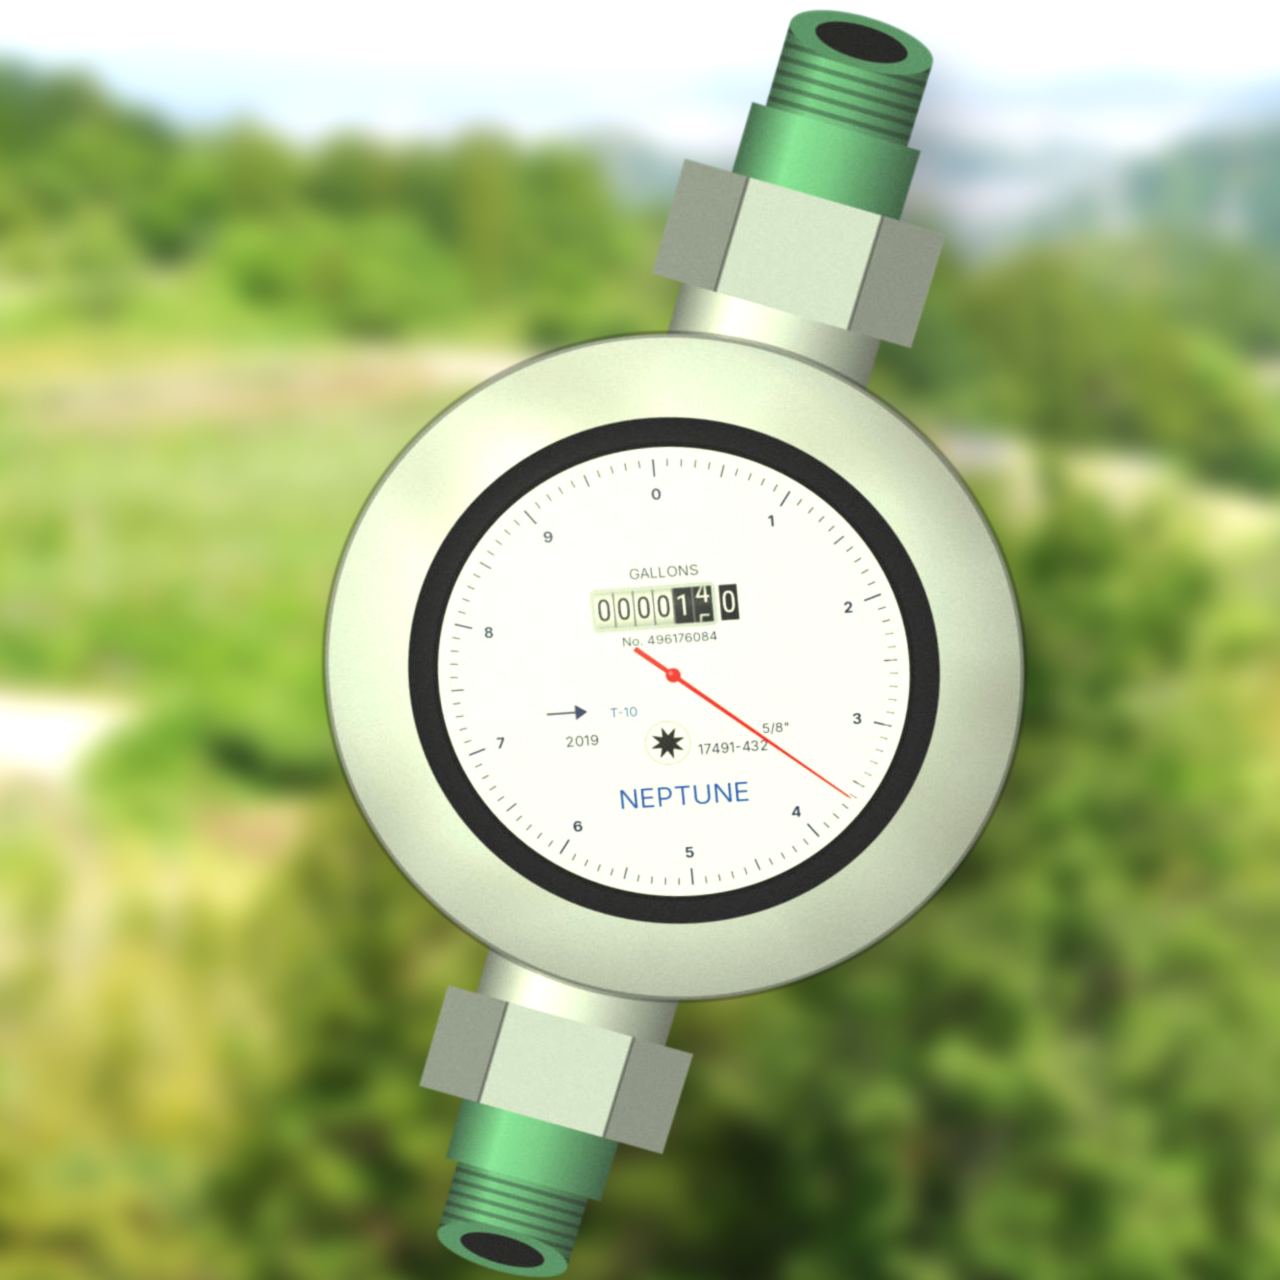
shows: 143.6 gal
